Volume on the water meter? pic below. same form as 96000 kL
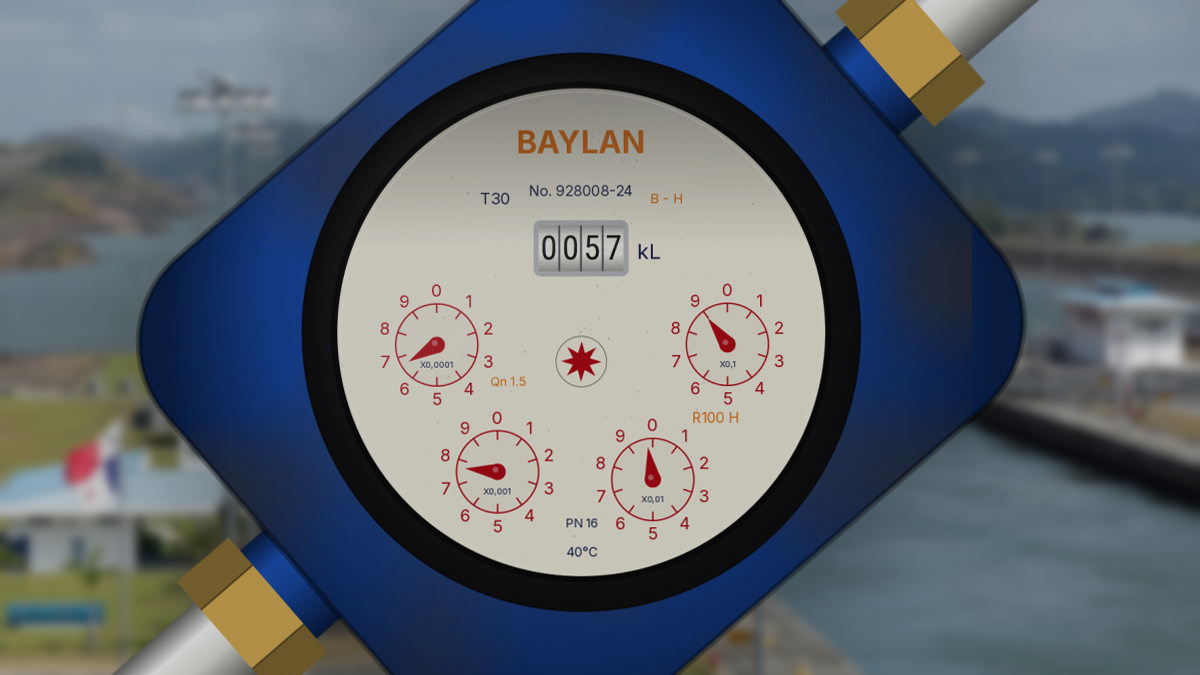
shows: 57.8976 kL
